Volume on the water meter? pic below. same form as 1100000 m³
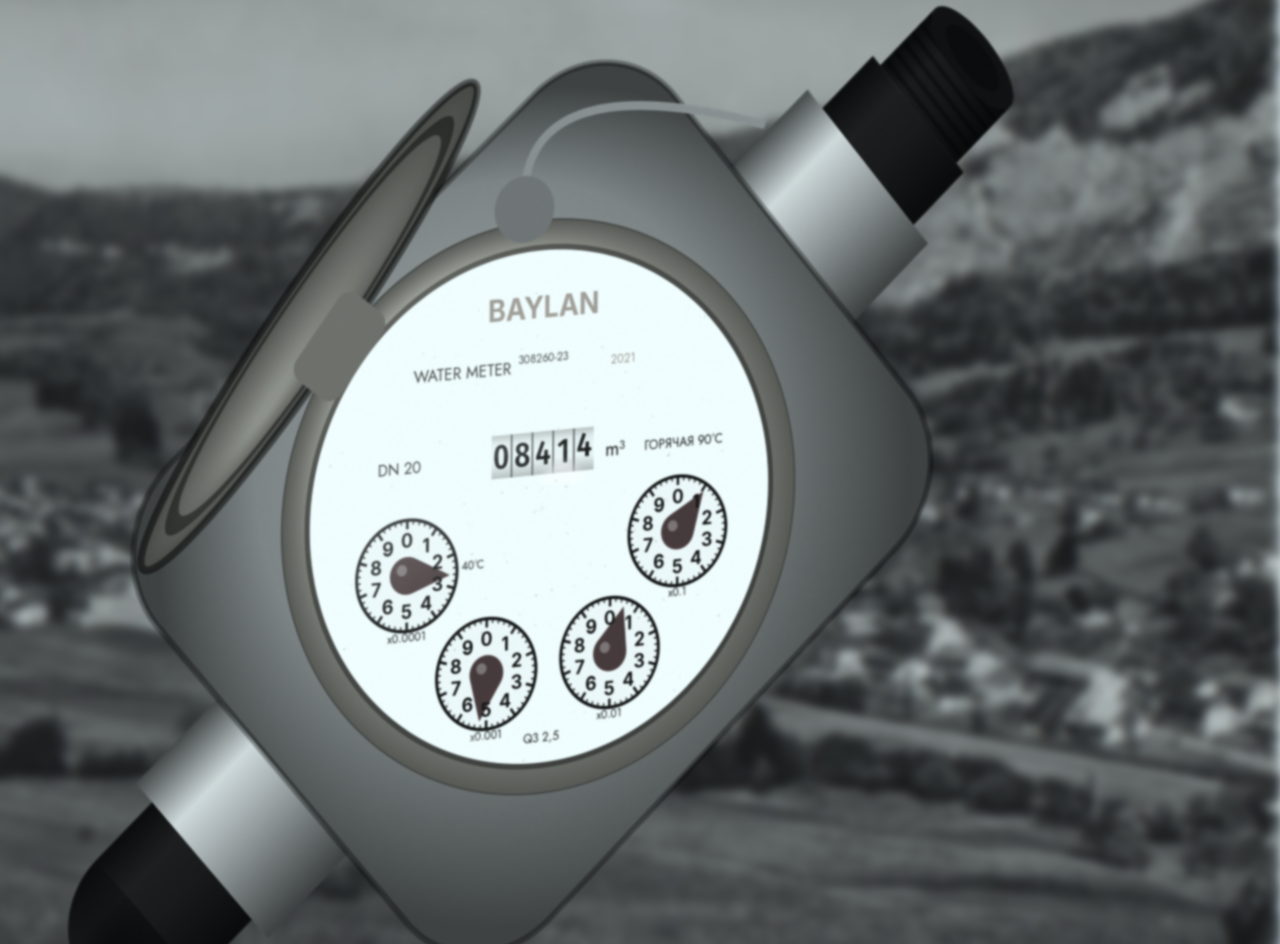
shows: 8414.1052 m³
